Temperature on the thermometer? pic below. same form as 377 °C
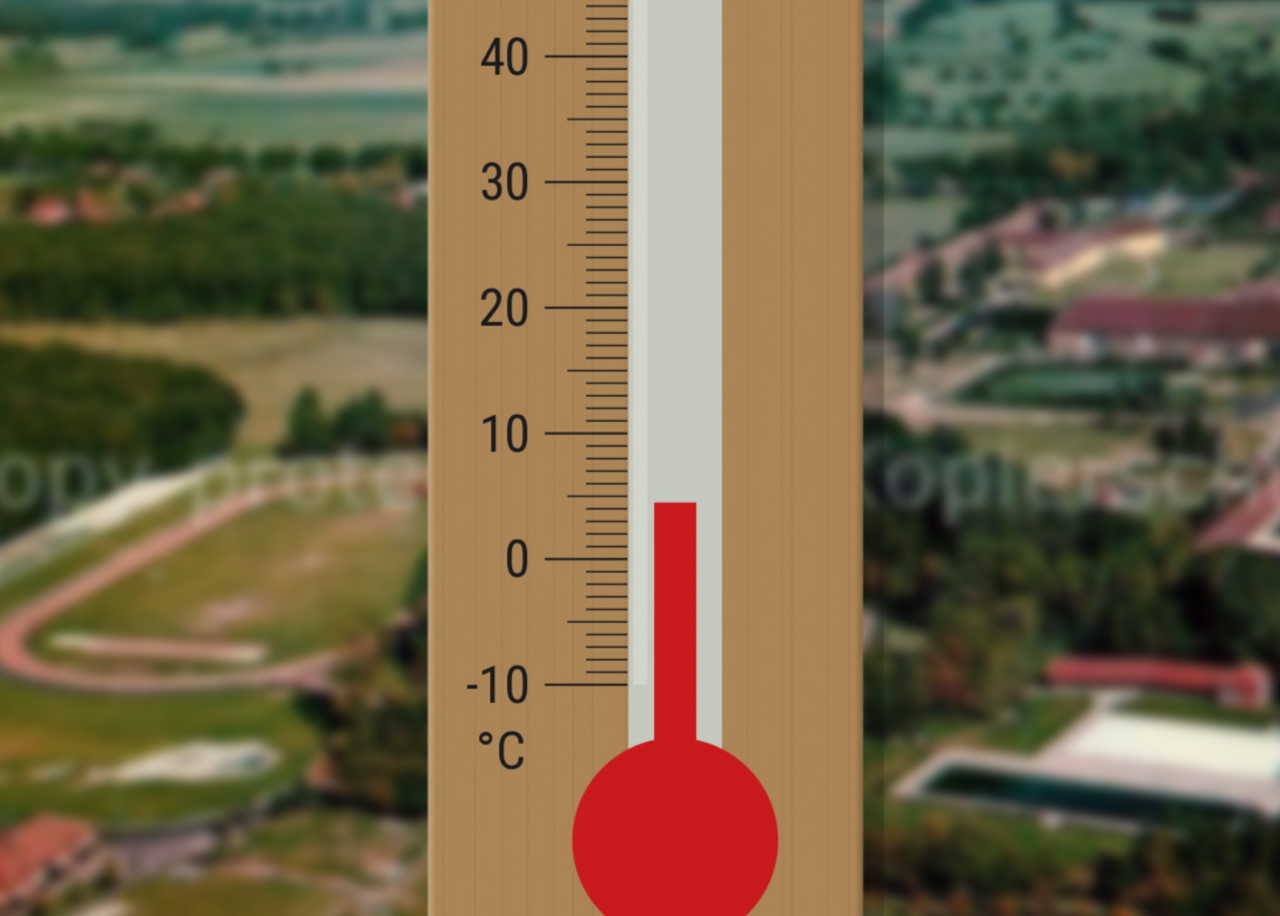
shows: 4.5 °C
